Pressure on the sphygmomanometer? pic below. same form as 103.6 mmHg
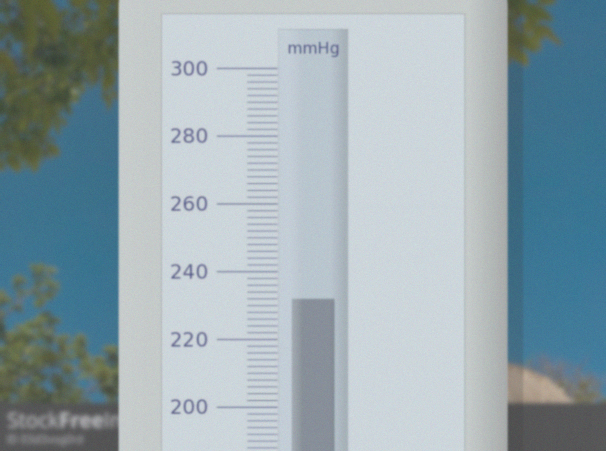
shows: 232 mmHg
